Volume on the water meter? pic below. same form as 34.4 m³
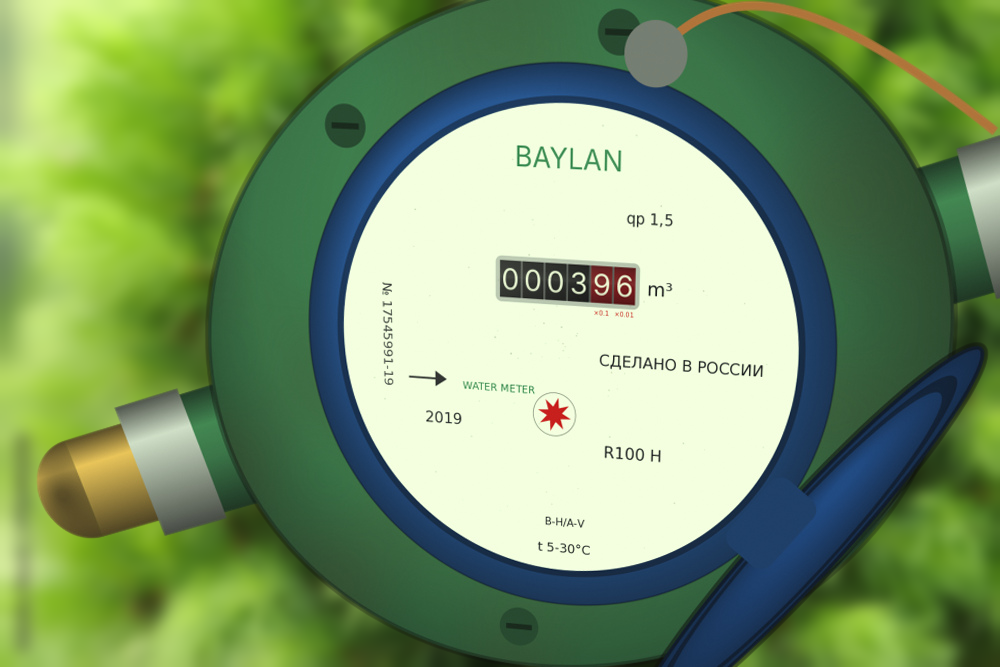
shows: 3.96 m³
